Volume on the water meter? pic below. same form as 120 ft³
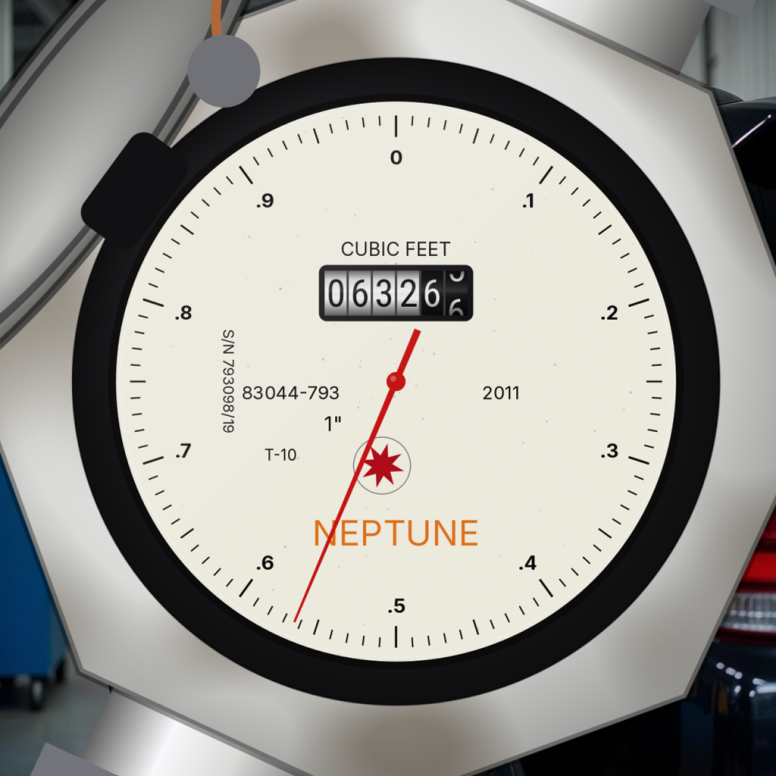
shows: 63265.56 ft³
